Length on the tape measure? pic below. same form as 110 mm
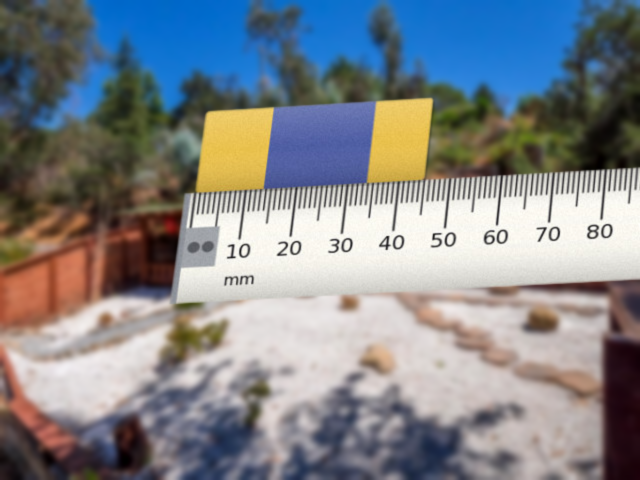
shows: 45 mm
